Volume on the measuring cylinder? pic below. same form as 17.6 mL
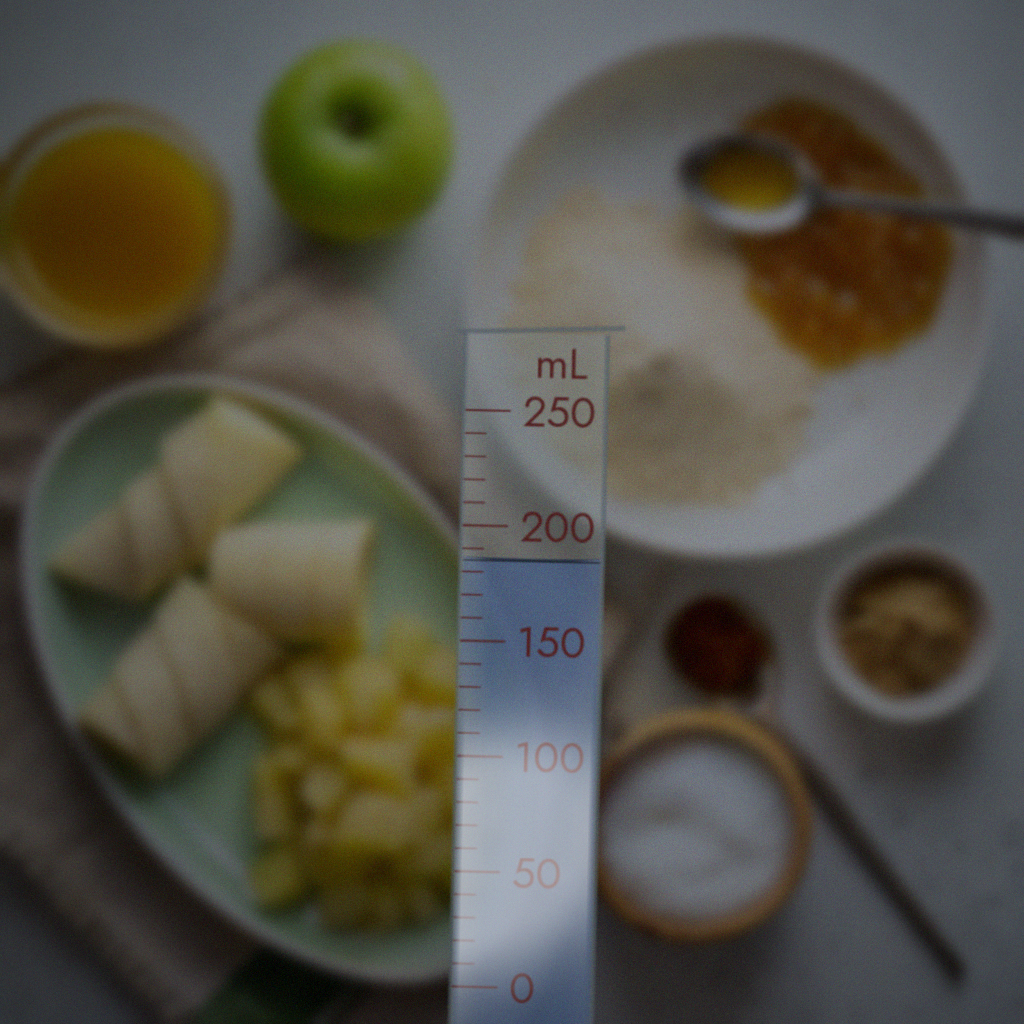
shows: 185 mL
